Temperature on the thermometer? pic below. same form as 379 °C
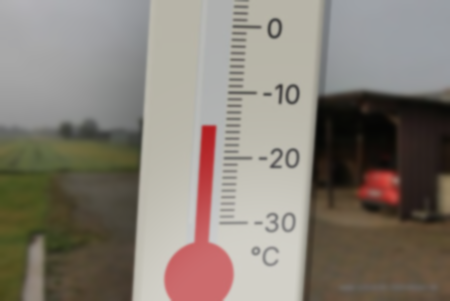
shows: -15 °C
